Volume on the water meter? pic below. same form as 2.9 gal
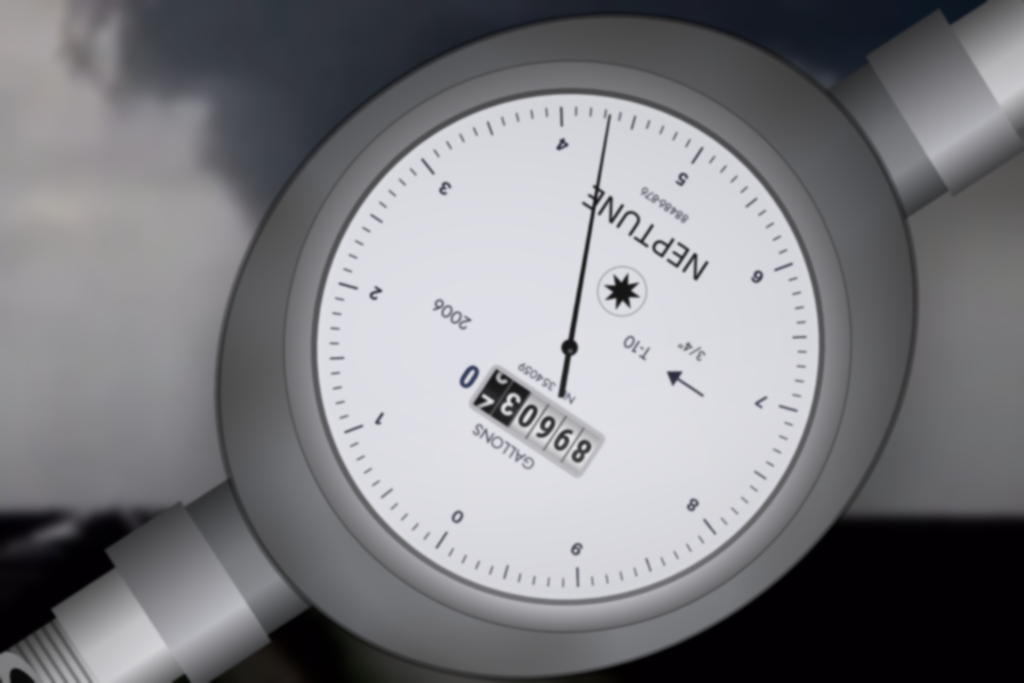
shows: 8960324.3 gal
